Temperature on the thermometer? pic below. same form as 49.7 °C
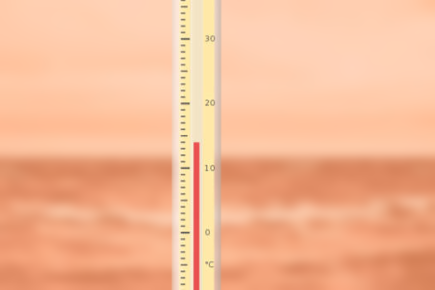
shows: 14 °C
